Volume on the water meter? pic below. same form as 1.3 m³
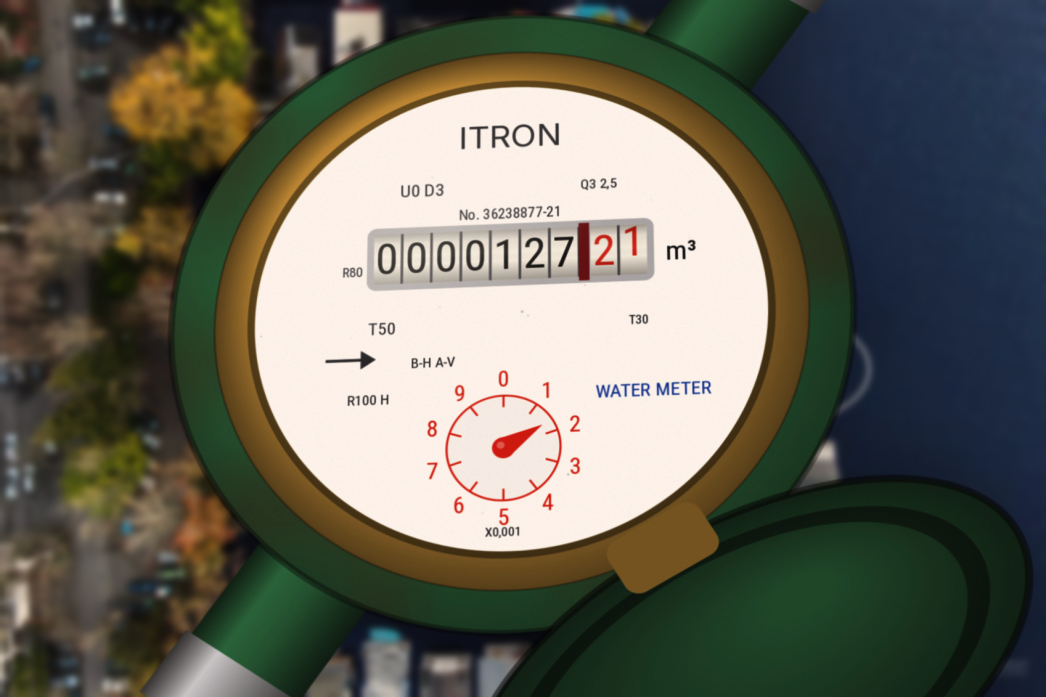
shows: 127.211 m³
